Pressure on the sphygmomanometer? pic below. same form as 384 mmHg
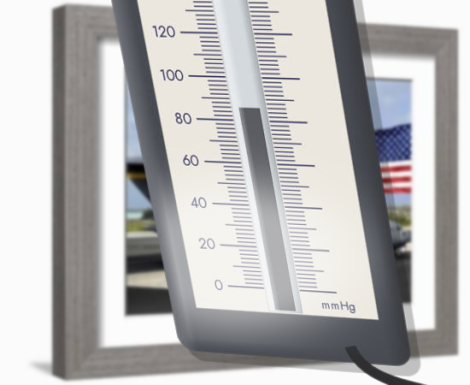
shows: 86 mmHg
